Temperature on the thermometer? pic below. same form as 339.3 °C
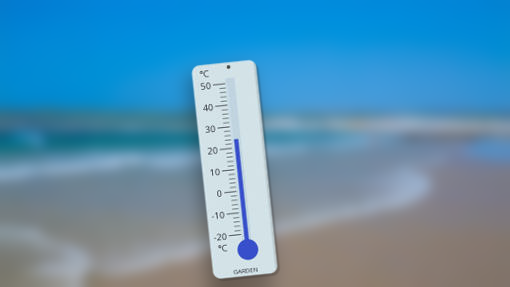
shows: 24 °C
